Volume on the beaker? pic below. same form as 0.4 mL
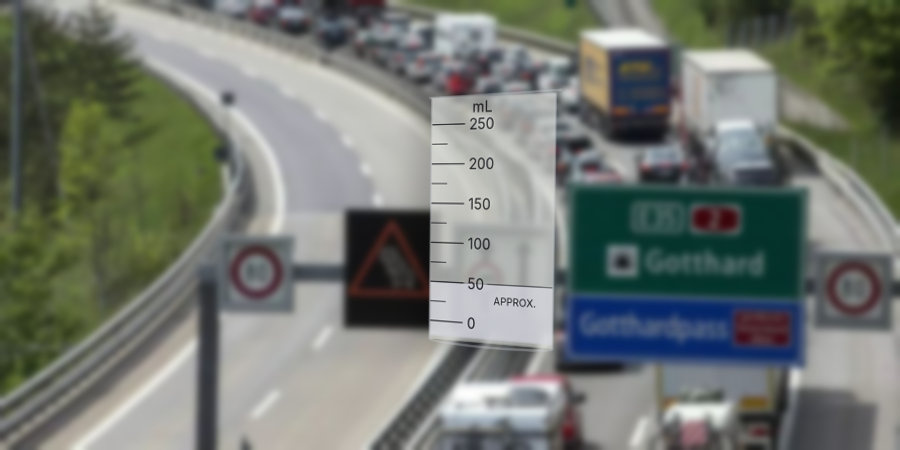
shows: 50 mL
